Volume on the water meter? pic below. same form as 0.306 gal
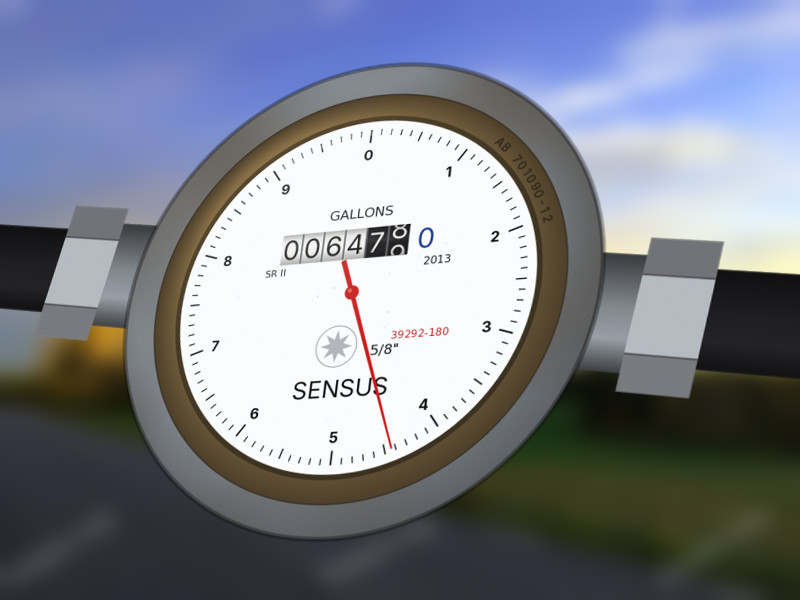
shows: 64784.4 gal
